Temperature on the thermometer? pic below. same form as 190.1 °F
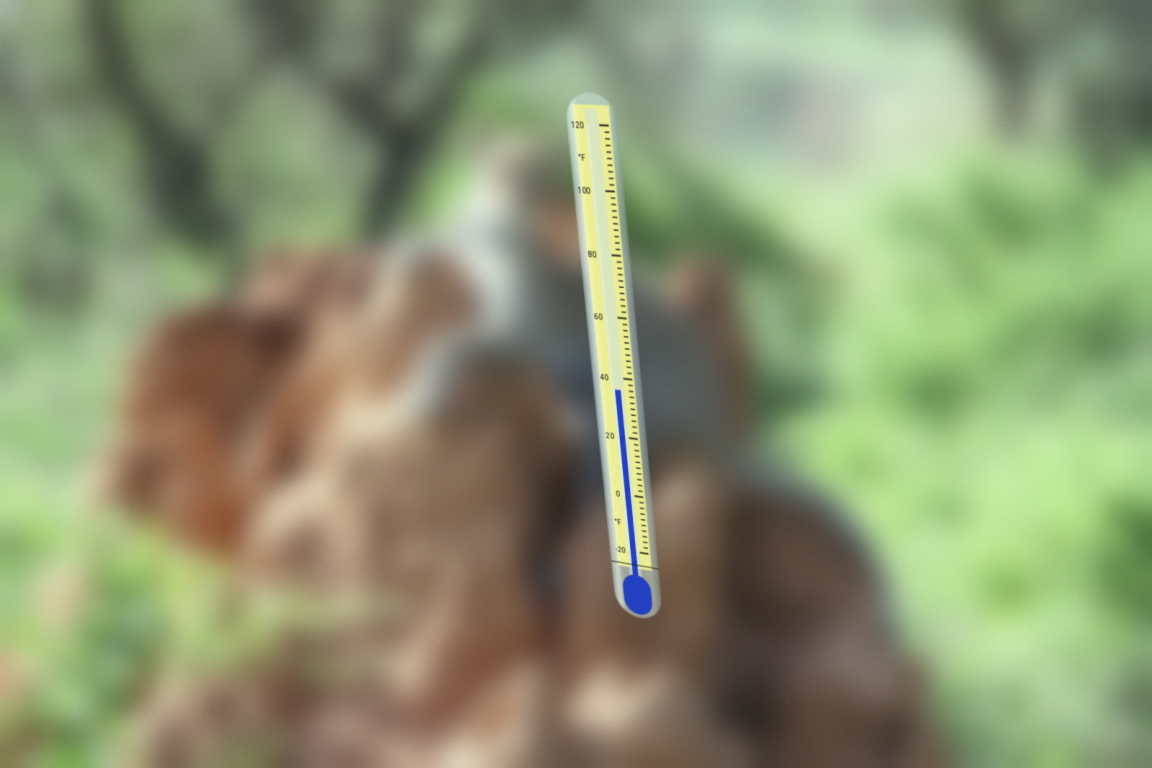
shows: 36 °F
